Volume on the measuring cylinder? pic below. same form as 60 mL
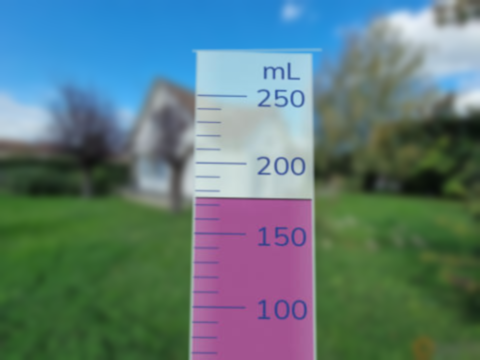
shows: 175 mL
